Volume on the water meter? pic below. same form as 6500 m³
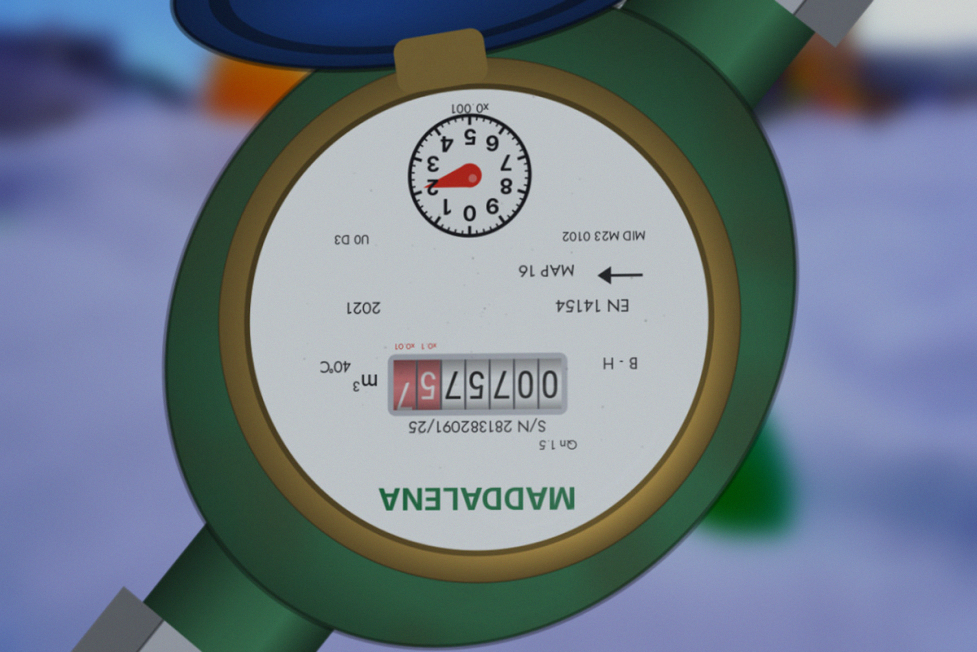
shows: 757.572 m³
